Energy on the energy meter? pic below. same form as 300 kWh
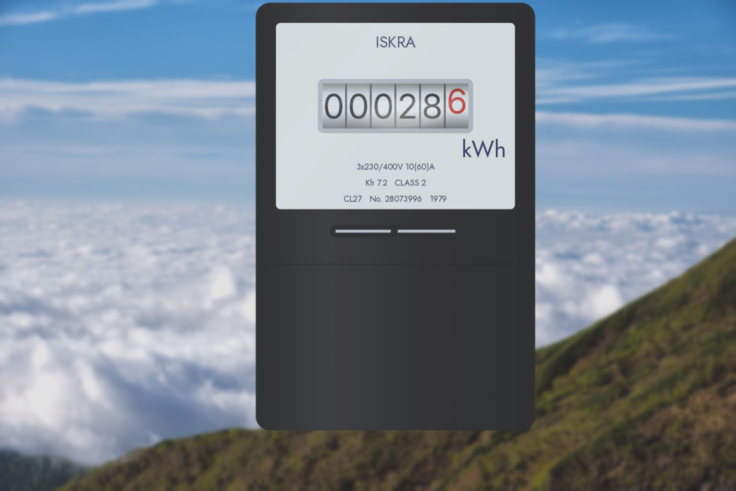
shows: 28.6 kWh
